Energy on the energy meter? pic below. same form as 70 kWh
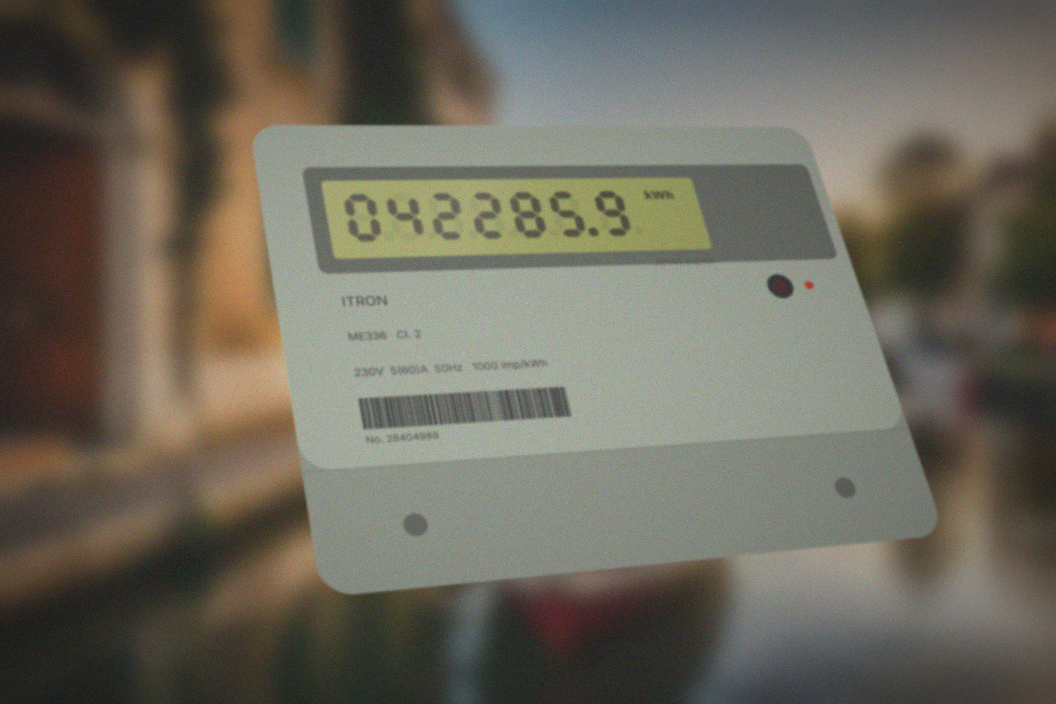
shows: 42285.9 kWh
